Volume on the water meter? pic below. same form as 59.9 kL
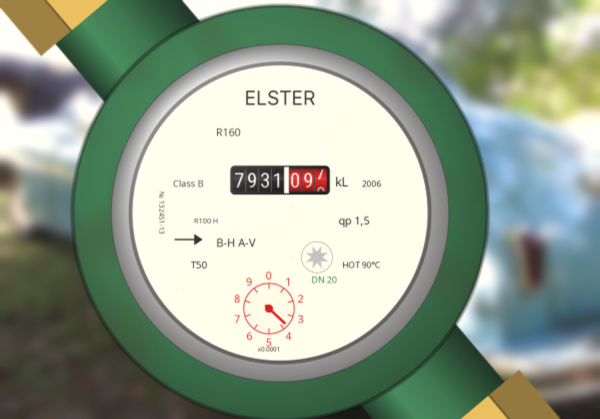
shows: 7931.0973 kL
